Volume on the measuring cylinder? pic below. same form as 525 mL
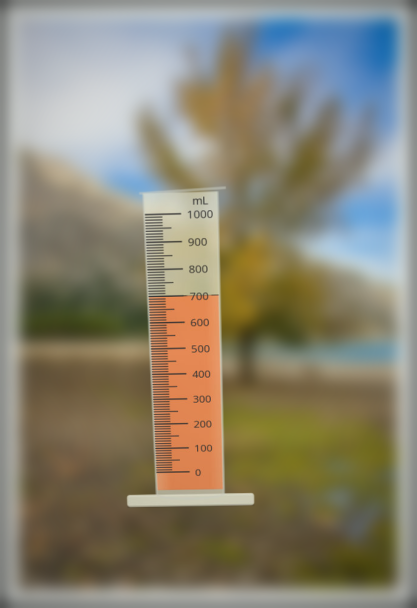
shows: 700 mL
